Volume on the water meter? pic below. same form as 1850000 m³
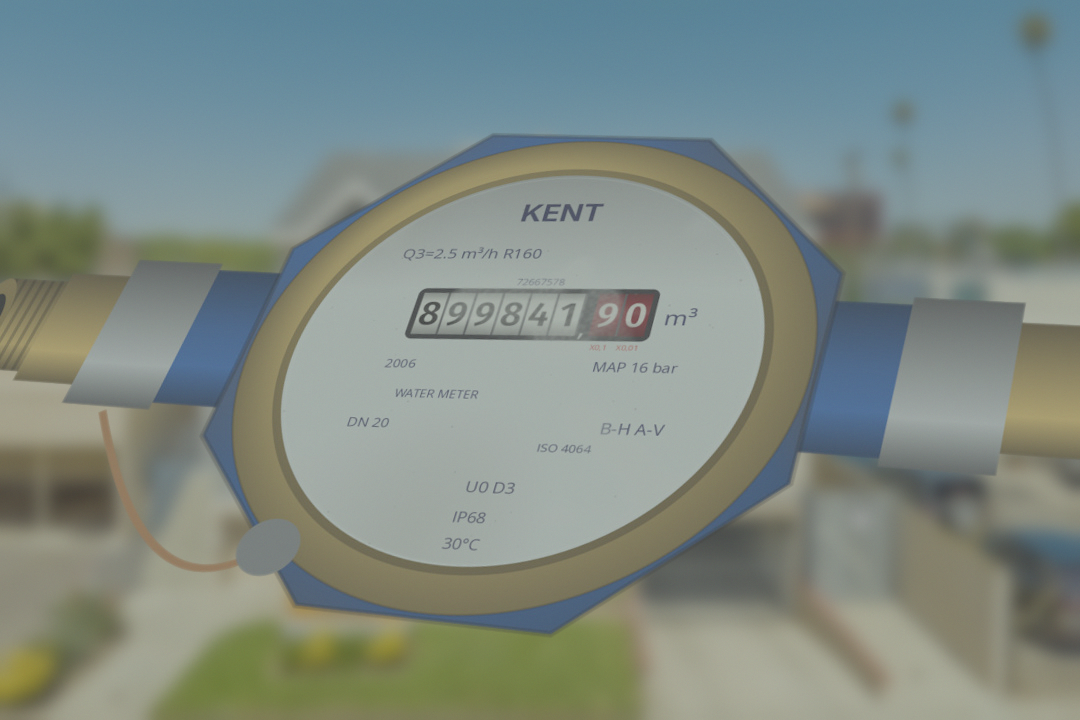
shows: 899841.90 m³
